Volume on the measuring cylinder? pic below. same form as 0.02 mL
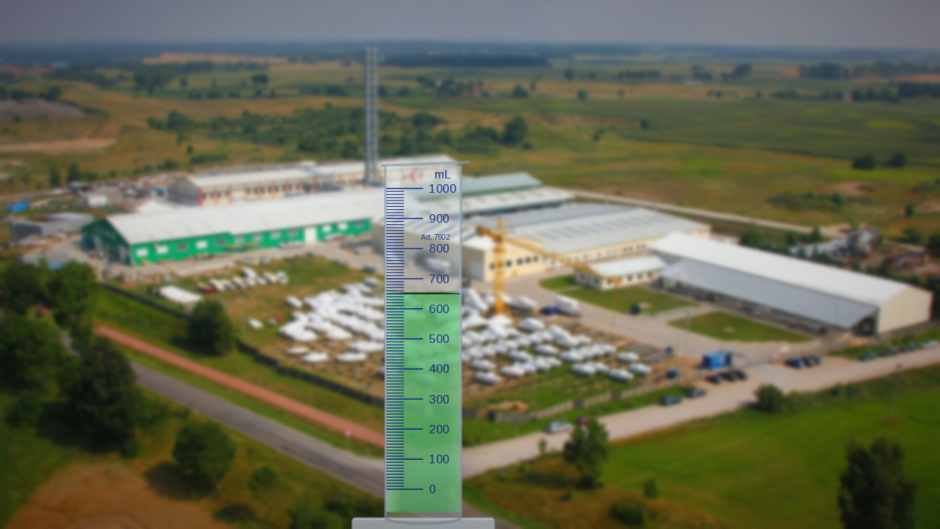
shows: 650 mL
